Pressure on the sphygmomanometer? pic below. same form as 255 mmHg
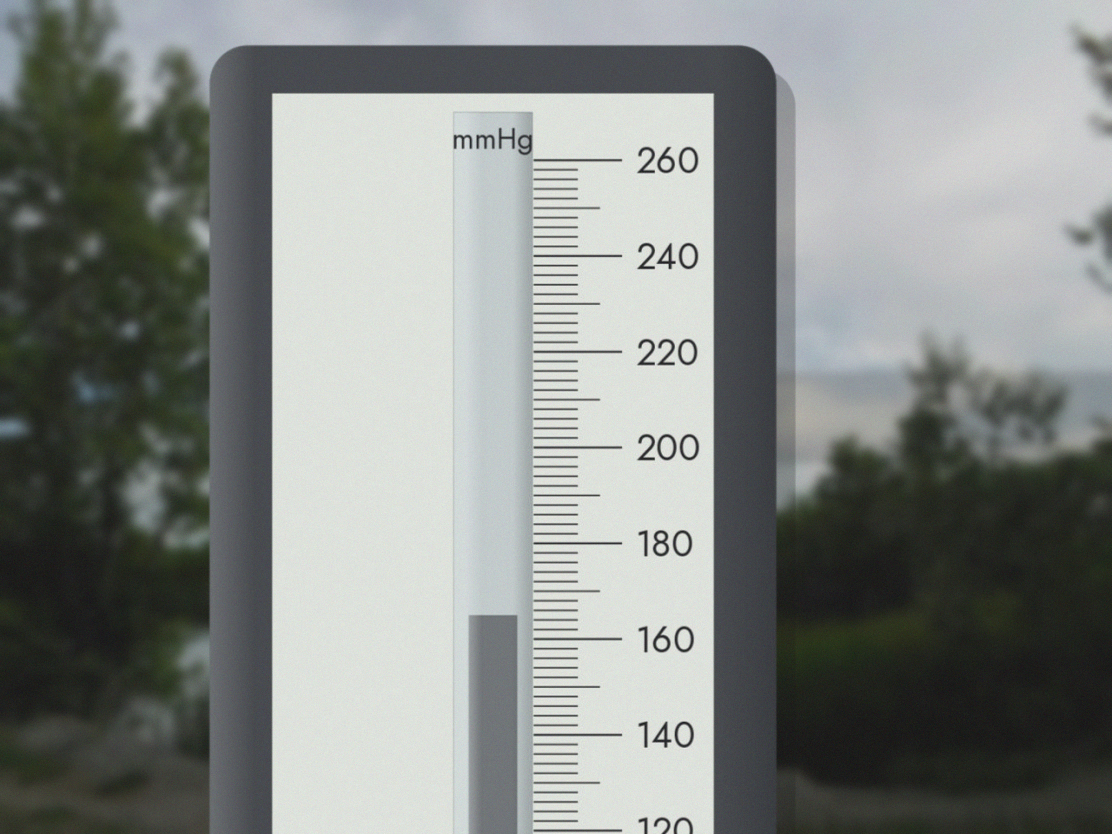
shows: 165 mmHg
